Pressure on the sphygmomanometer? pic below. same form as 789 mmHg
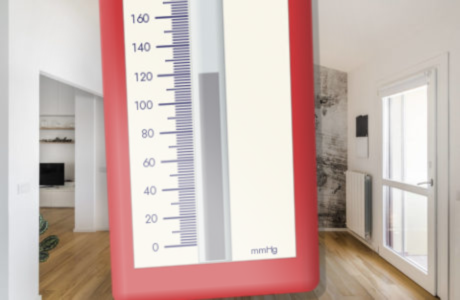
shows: 120 mmHg
